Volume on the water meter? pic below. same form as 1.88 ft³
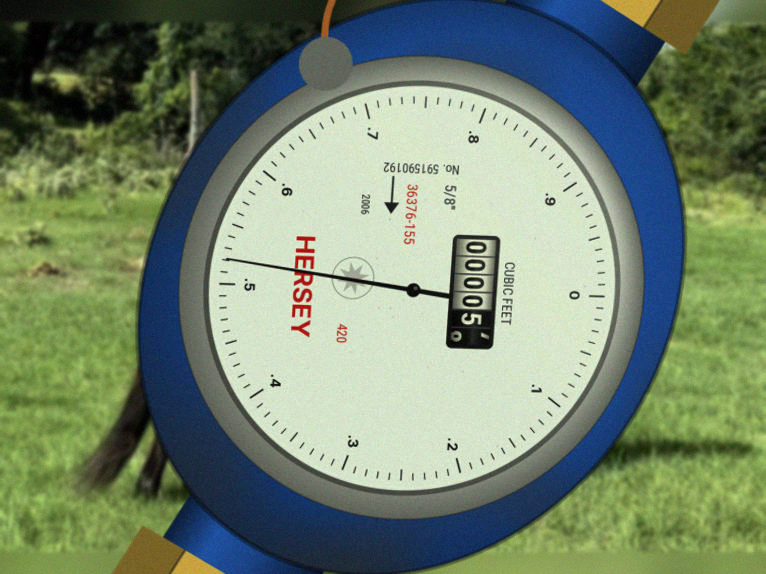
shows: 57.52 ft³
